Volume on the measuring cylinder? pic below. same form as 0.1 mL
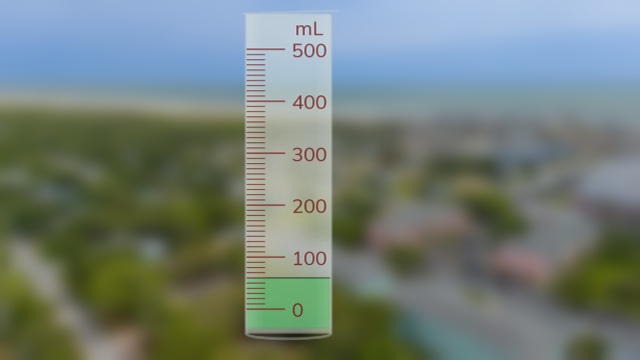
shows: 60 mL
